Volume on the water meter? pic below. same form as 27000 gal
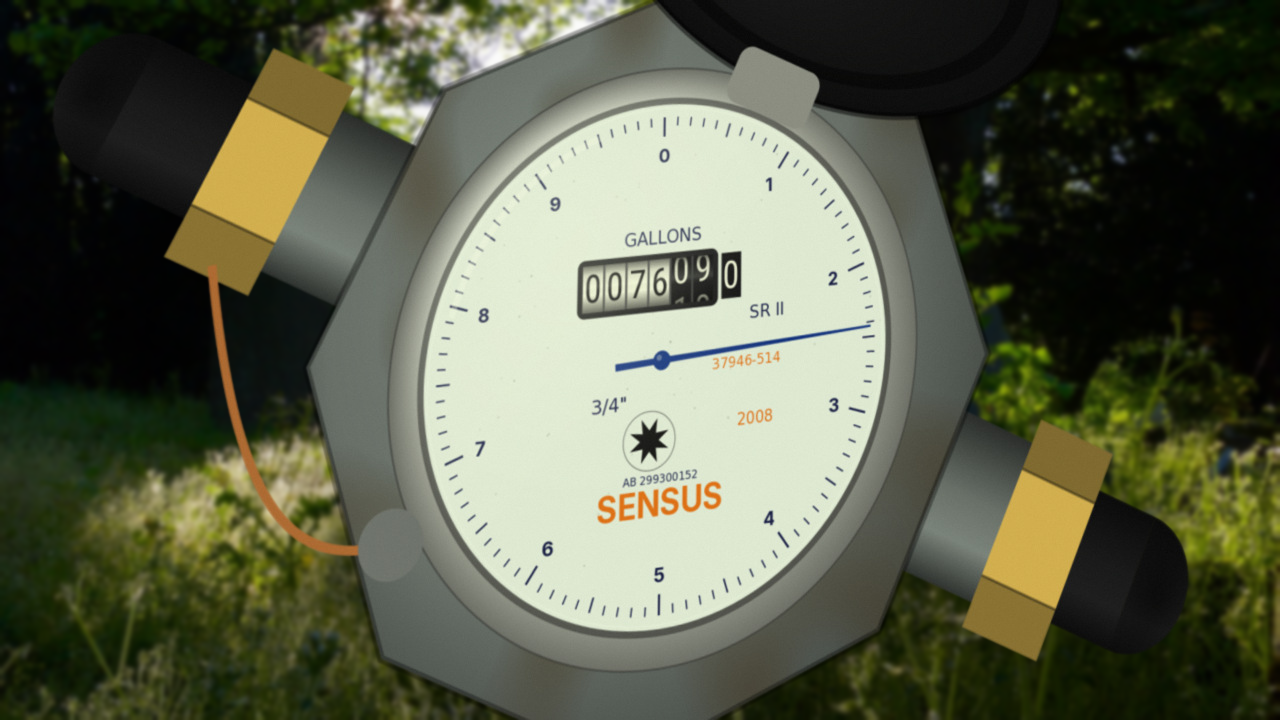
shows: 76092.4 gal
